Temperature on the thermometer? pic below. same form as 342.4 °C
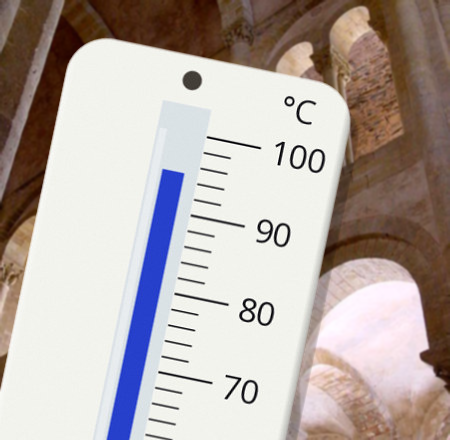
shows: 95 °C
